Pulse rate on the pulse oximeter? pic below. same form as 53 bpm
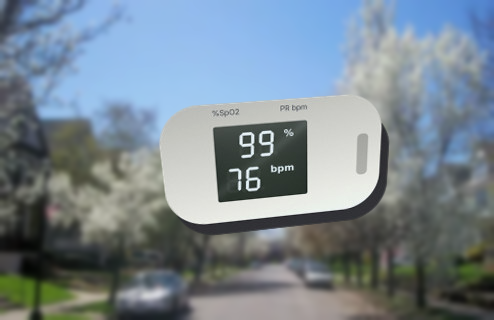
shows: 76 bpm
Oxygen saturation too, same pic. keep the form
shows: 99 %
